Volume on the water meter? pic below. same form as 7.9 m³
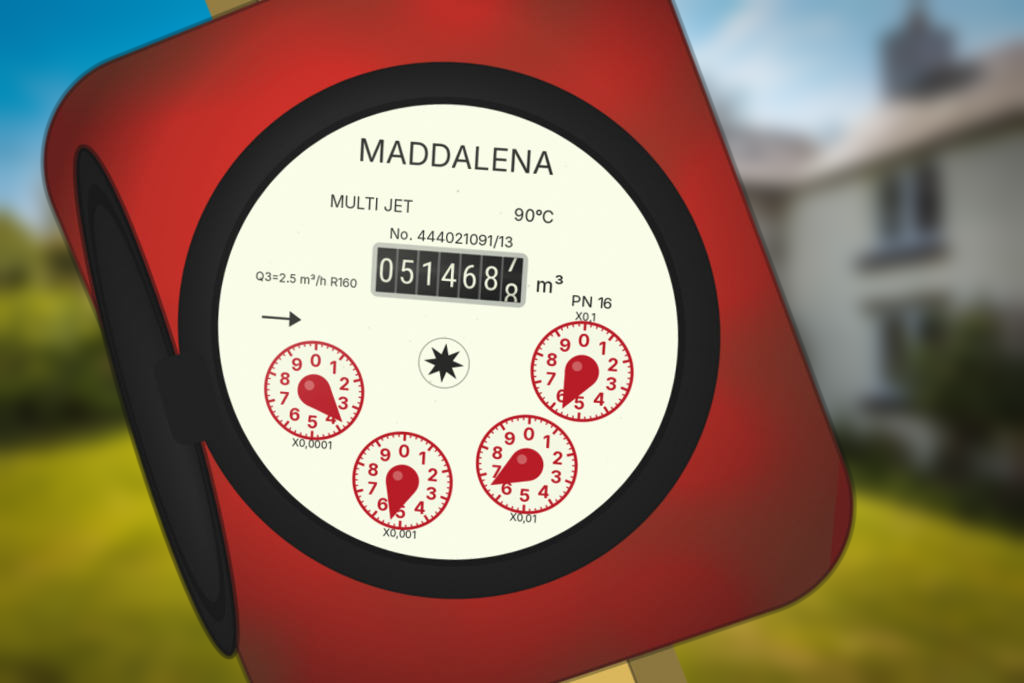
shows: 514687.5653 m³
